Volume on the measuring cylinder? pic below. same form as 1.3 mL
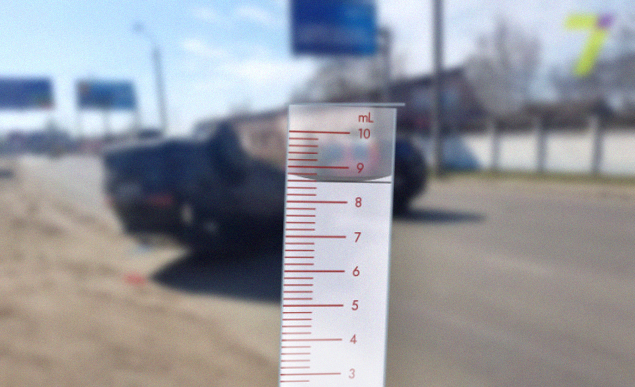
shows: 8.6 mL
